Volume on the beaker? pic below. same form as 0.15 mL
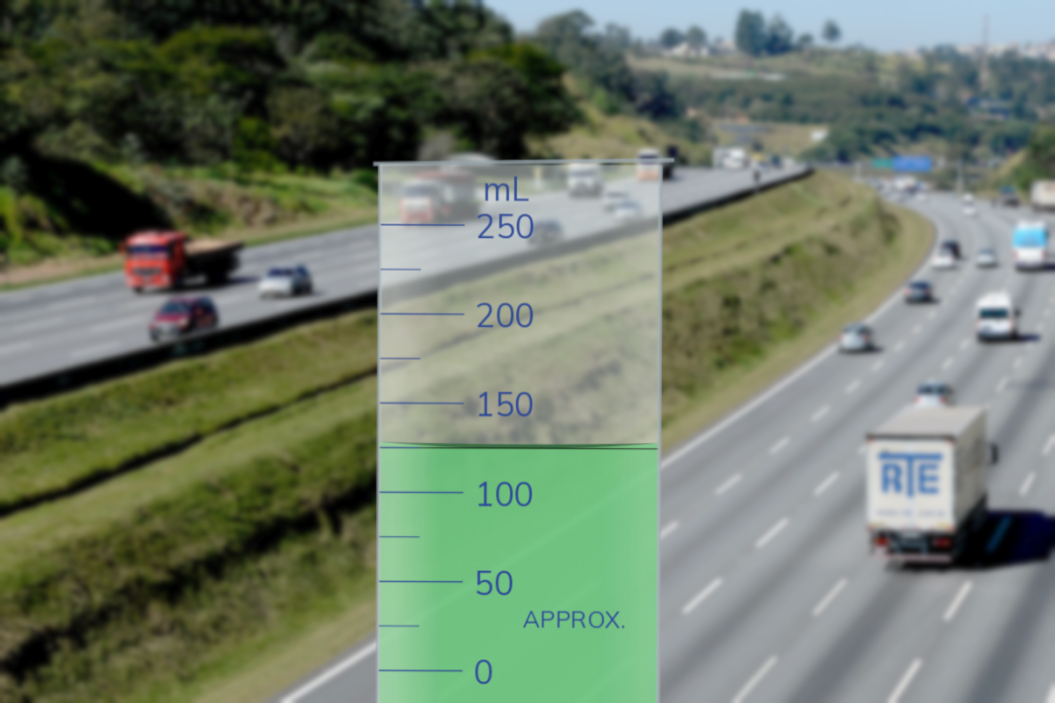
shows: 125 mL
